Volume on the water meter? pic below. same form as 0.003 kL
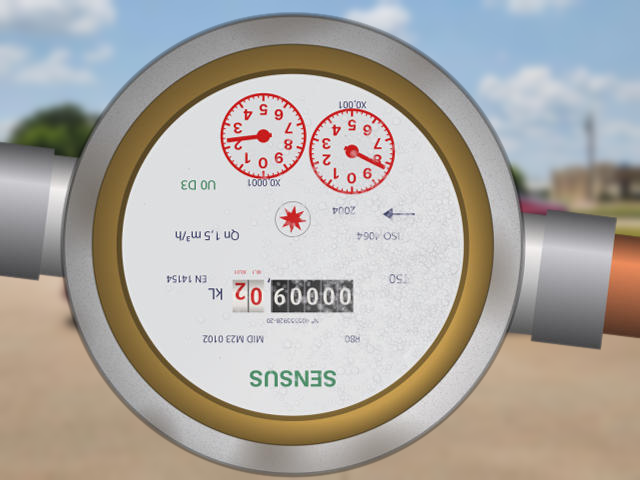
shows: 9.0182 kL
